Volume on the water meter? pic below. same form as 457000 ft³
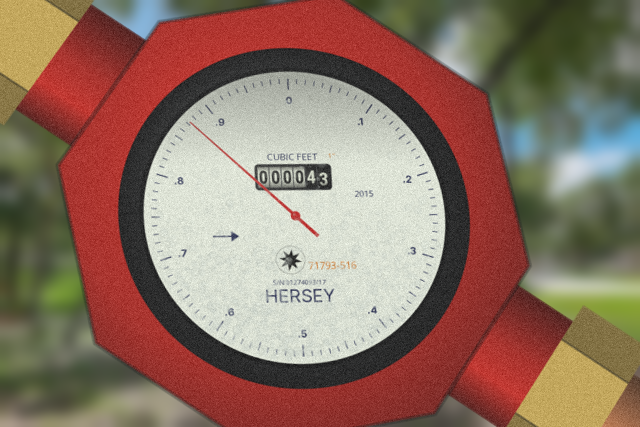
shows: 42.87 ft³
